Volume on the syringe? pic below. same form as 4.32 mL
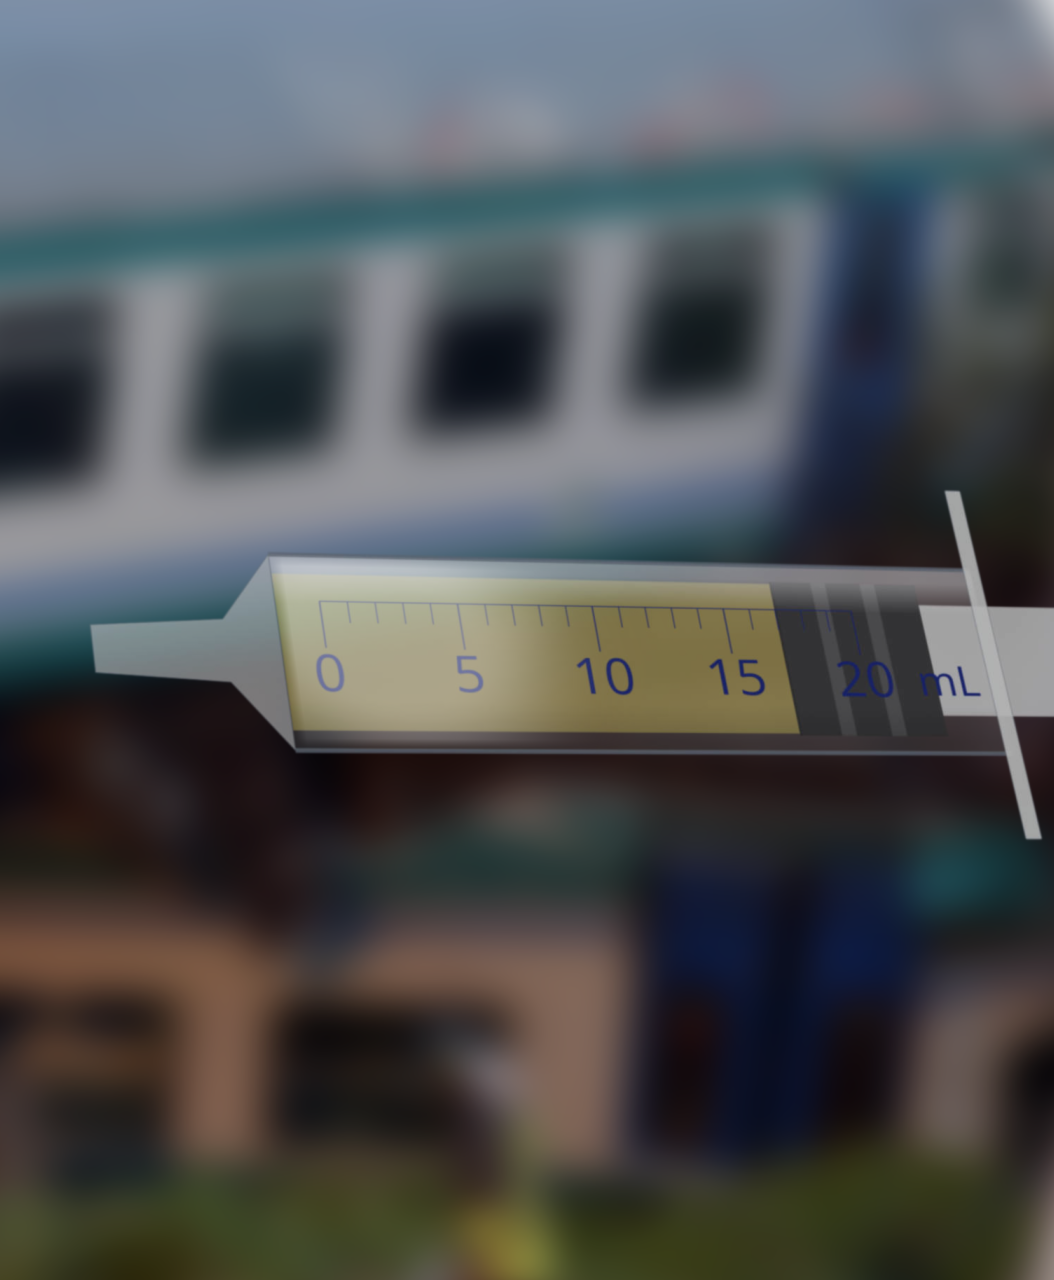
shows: 17 mL
